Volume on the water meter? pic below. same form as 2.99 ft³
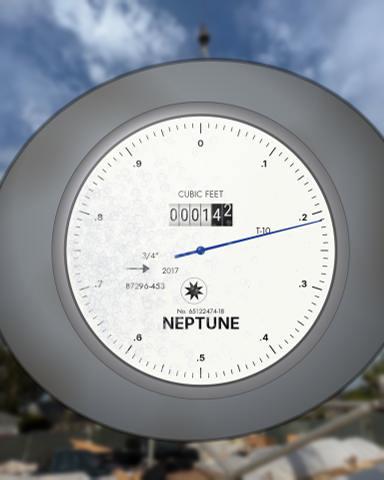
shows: 142.21 ft³
